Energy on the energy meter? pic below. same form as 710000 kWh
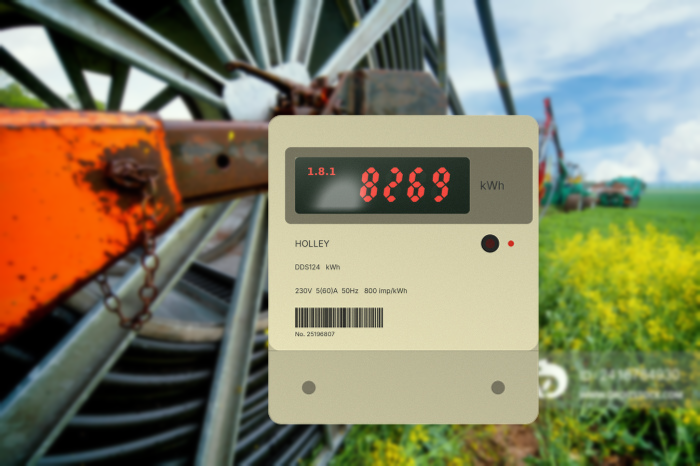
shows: 8269 kWh
